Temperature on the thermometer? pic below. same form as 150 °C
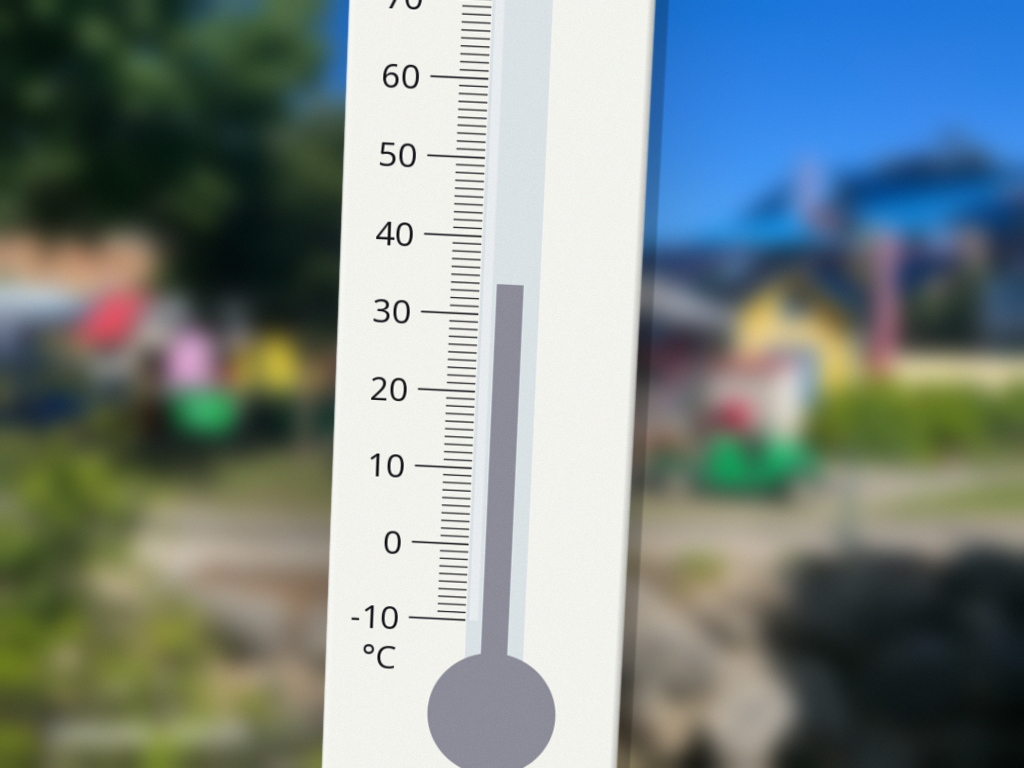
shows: 34 °C
